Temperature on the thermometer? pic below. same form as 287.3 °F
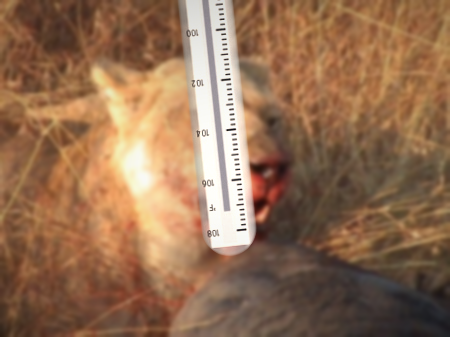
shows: 107.2 °F
